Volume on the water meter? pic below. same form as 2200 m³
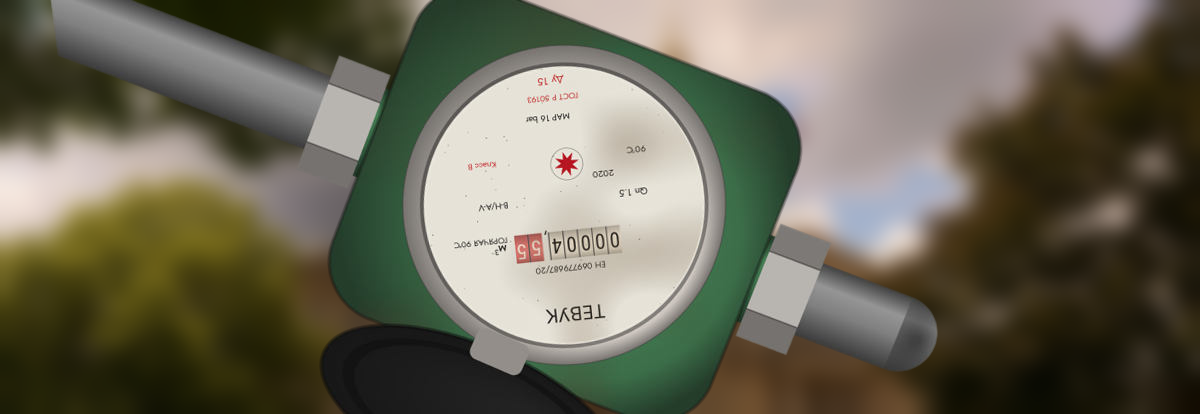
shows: 4.55 m³
